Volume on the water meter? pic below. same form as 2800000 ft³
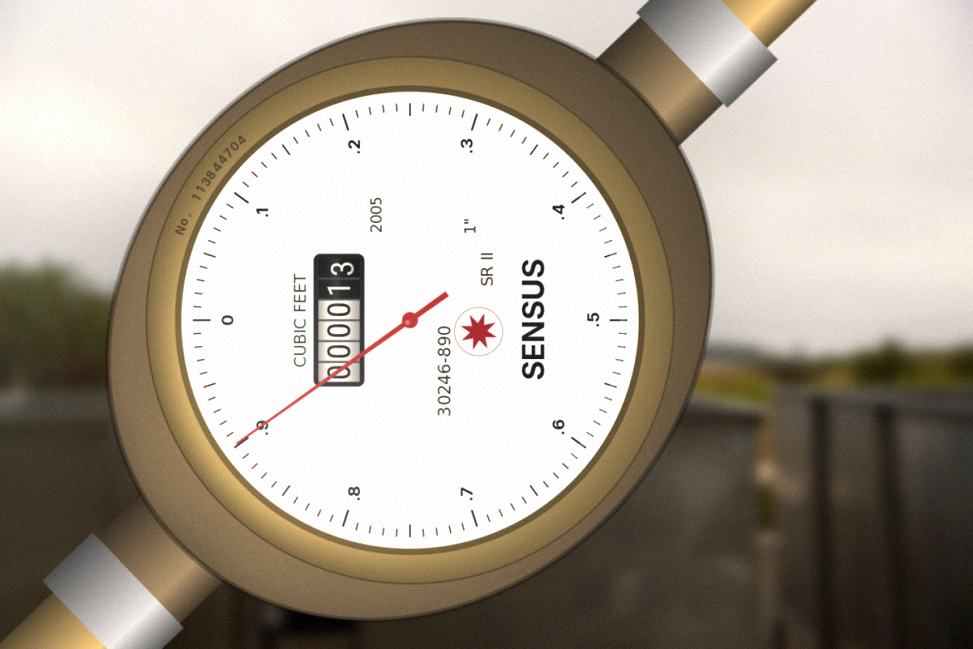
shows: 12.90 ft³
